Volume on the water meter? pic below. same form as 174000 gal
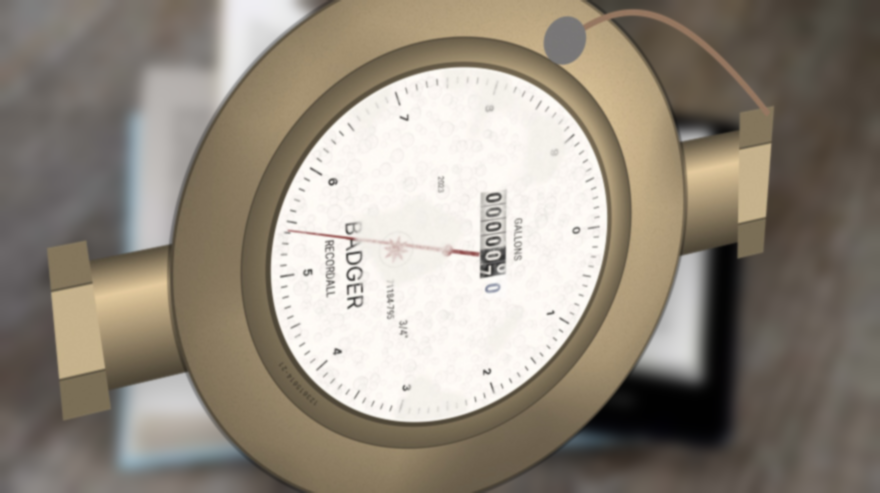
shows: 65.4 gal
